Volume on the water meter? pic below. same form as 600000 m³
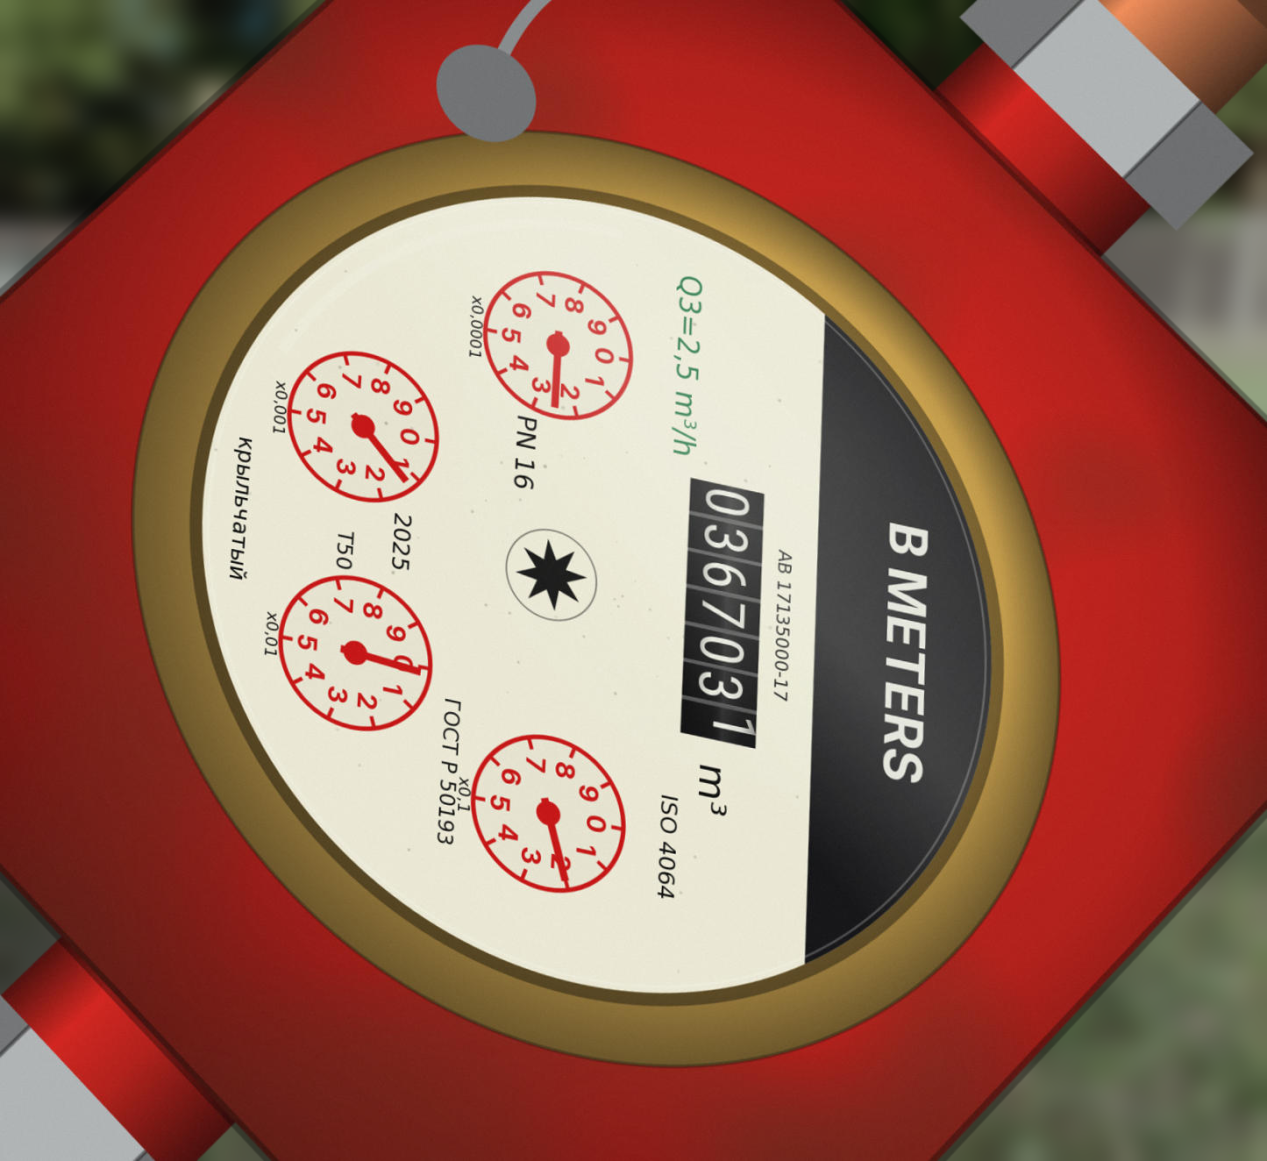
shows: 367031.2012 m³
